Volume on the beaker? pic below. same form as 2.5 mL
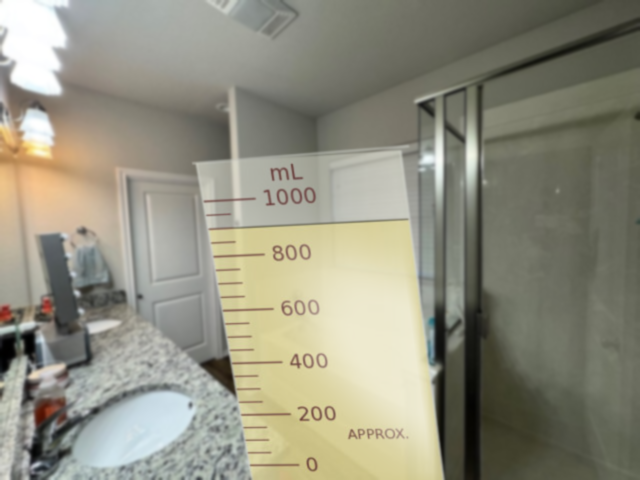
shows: 900 mL
